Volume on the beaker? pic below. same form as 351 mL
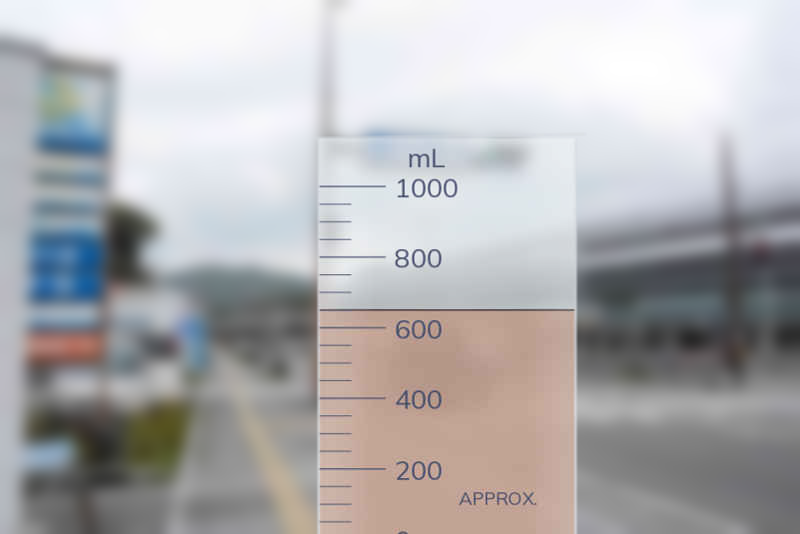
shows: 650 mL
